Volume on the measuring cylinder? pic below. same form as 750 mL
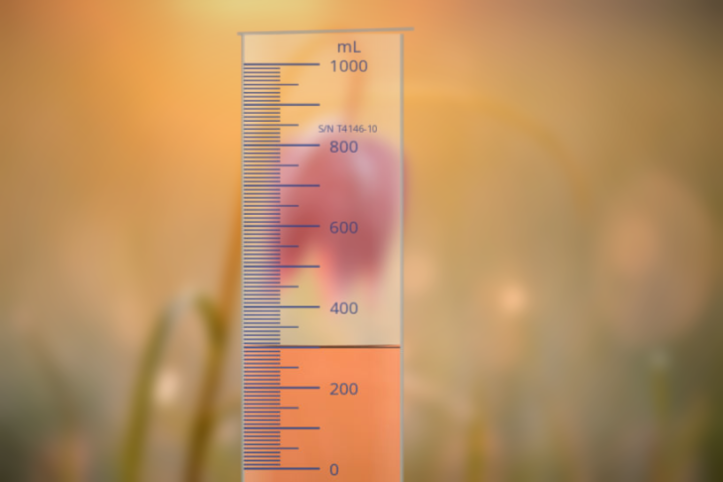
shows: 300 mL
